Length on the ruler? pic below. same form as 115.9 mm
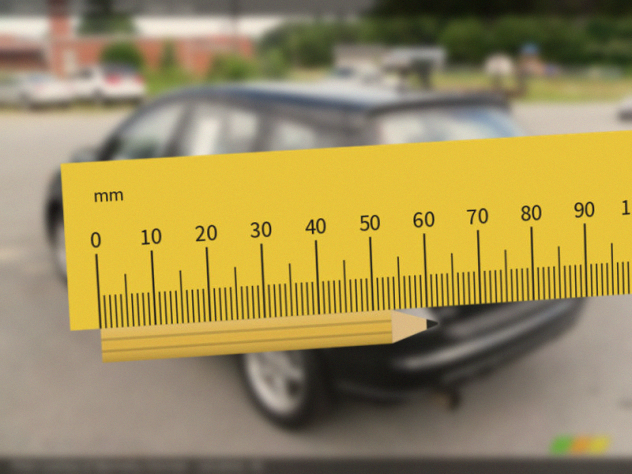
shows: 62 mm
